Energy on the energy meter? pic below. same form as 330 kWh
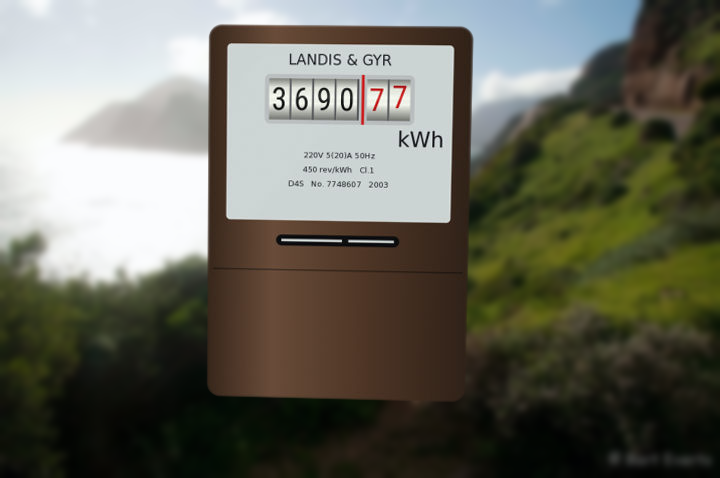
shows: 3690.77 kWh
